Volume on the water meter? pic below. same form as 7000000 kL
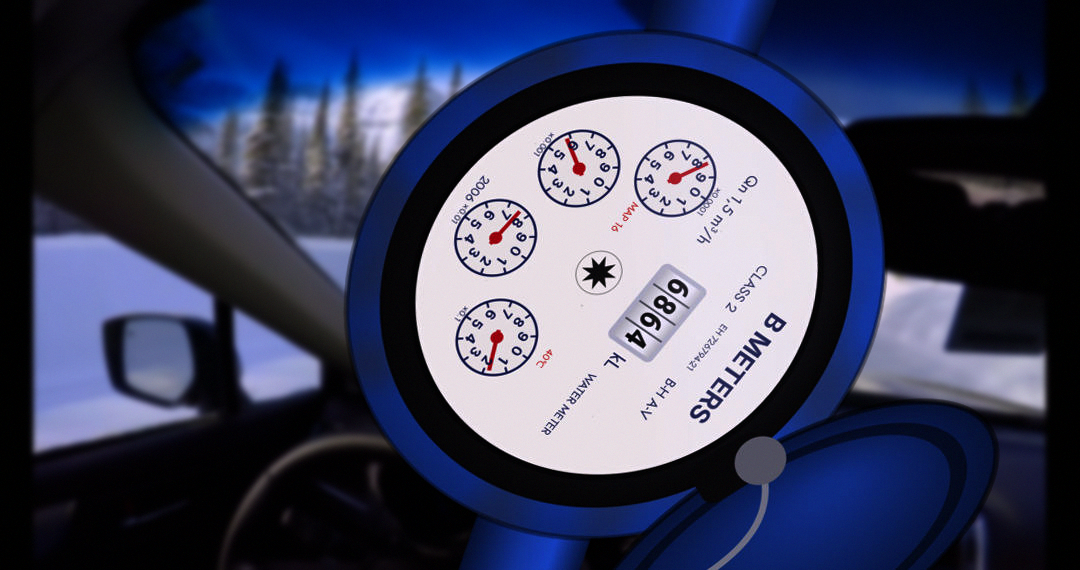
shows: 6864.1758 kL
